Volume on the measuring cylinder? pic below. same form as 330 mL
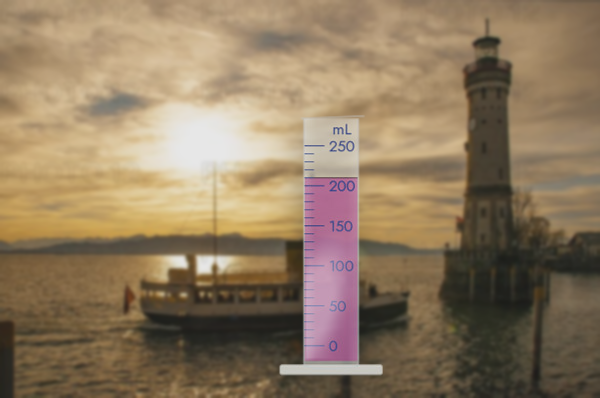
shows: 210 mL
